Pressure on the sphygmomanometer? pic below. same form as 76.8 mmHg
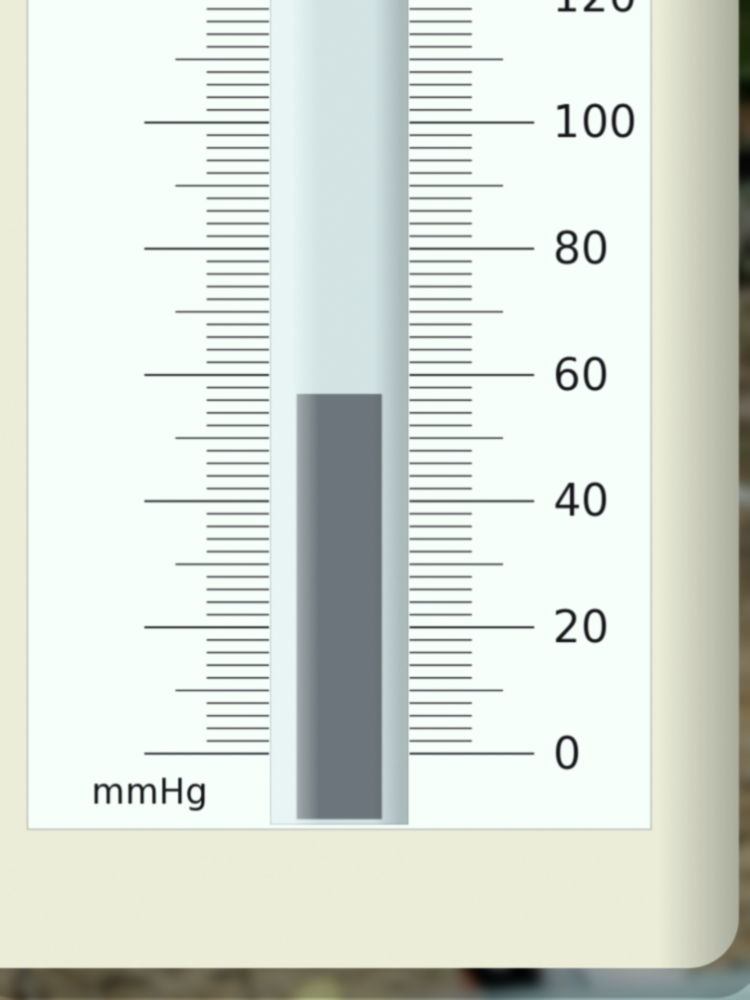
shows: 57 mmHg
